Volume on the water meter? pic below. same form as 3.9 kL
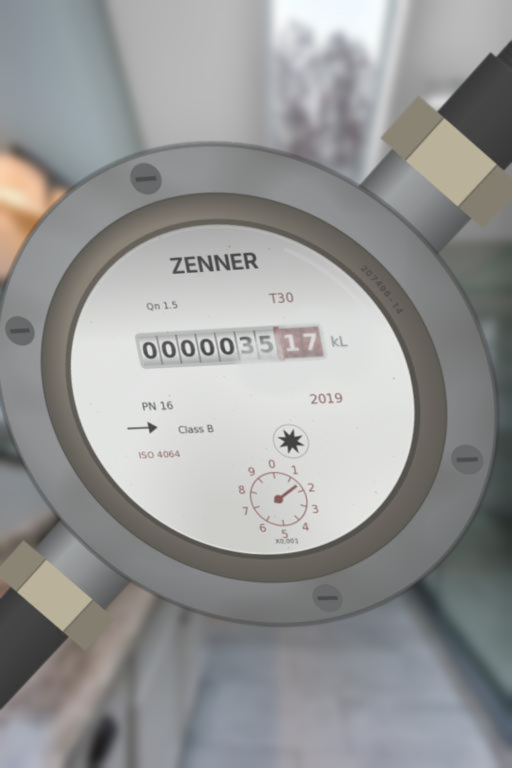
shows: 35.171 kL
